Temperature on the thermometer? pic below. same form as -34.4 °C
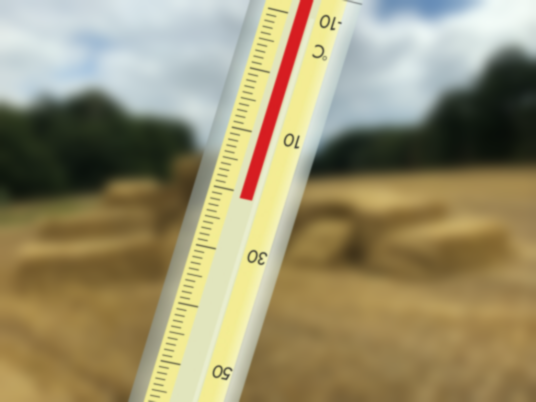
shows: 21 °C
